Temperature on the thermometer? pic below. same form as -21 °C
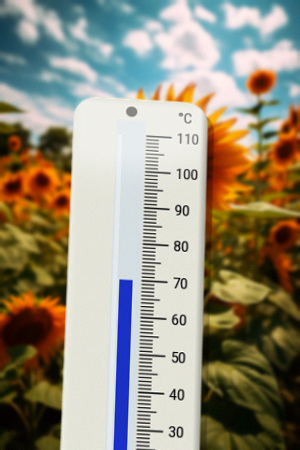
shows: 70 °C
